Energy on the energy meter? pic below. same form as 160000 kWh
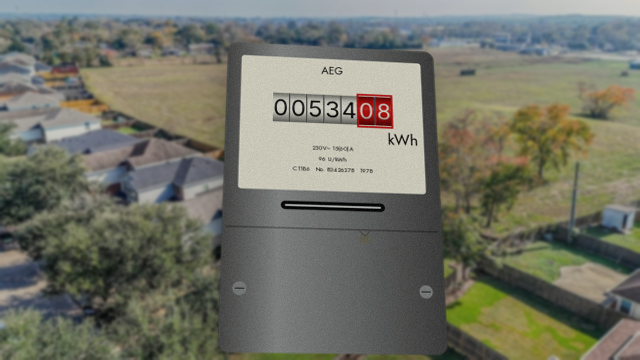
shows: 534.08 kWh
